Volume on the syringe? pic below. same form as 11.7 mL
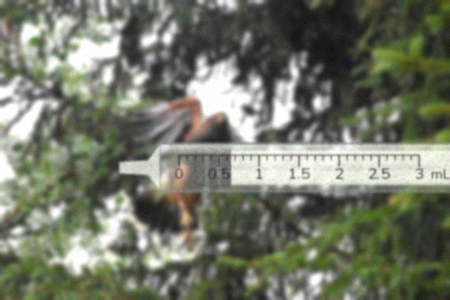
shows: 0.2 mL
